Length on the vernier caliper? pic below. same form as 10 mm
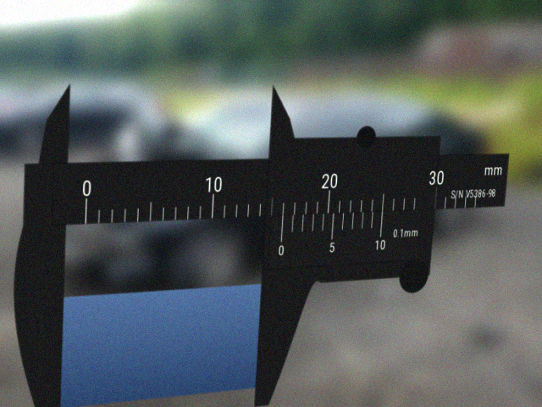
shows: 16.0 mm
